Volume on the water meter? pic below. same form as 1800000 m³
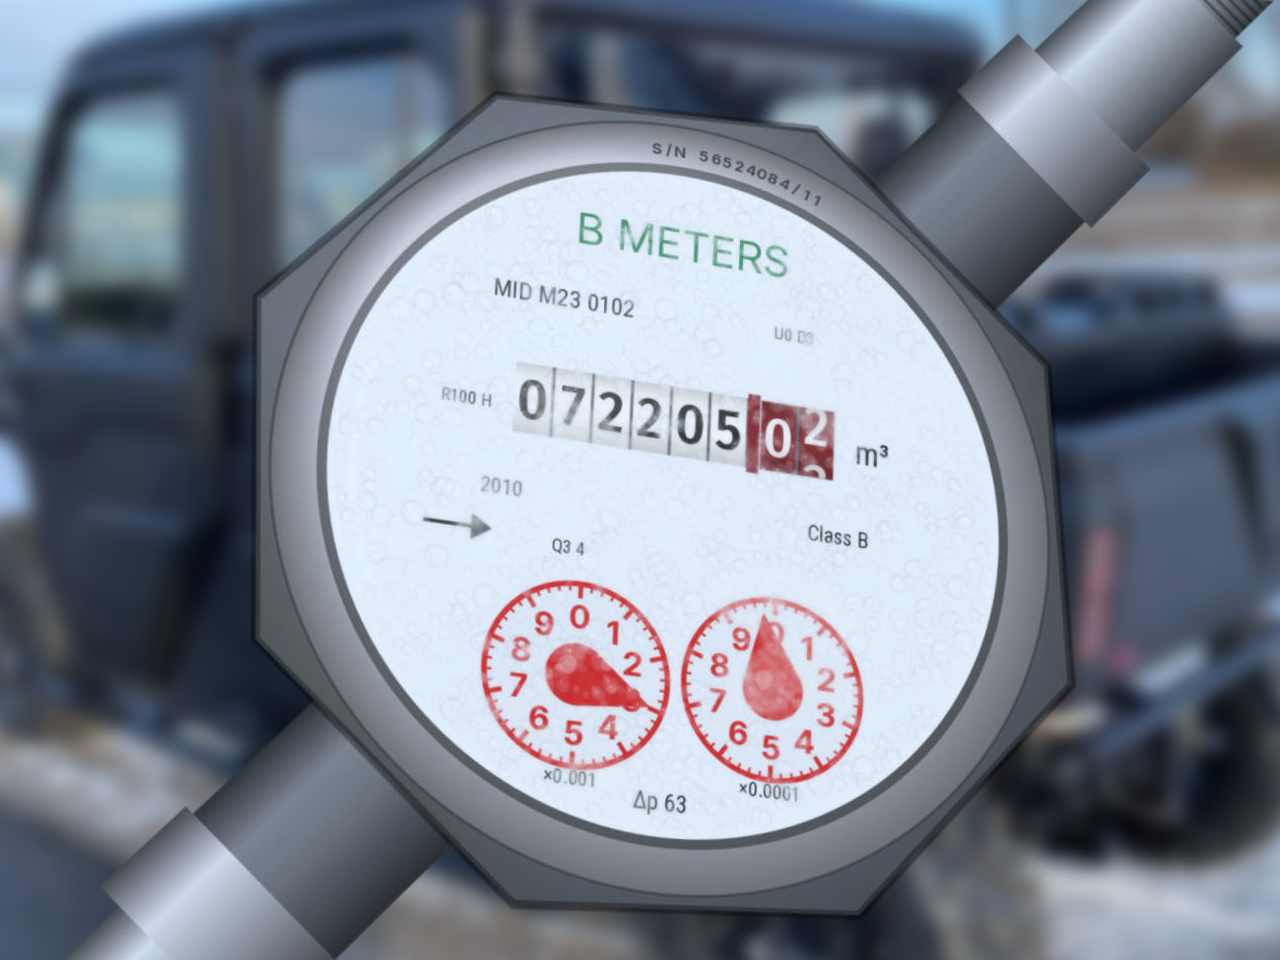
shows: 72205.0229 m³
